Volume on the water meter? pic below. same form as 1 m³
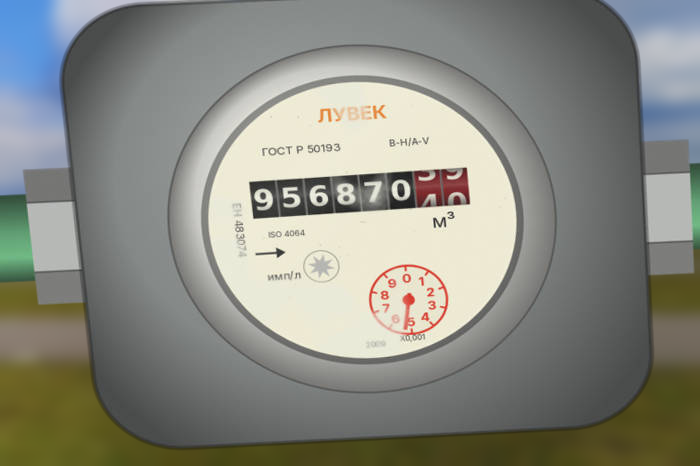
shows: 956870.395 m³
